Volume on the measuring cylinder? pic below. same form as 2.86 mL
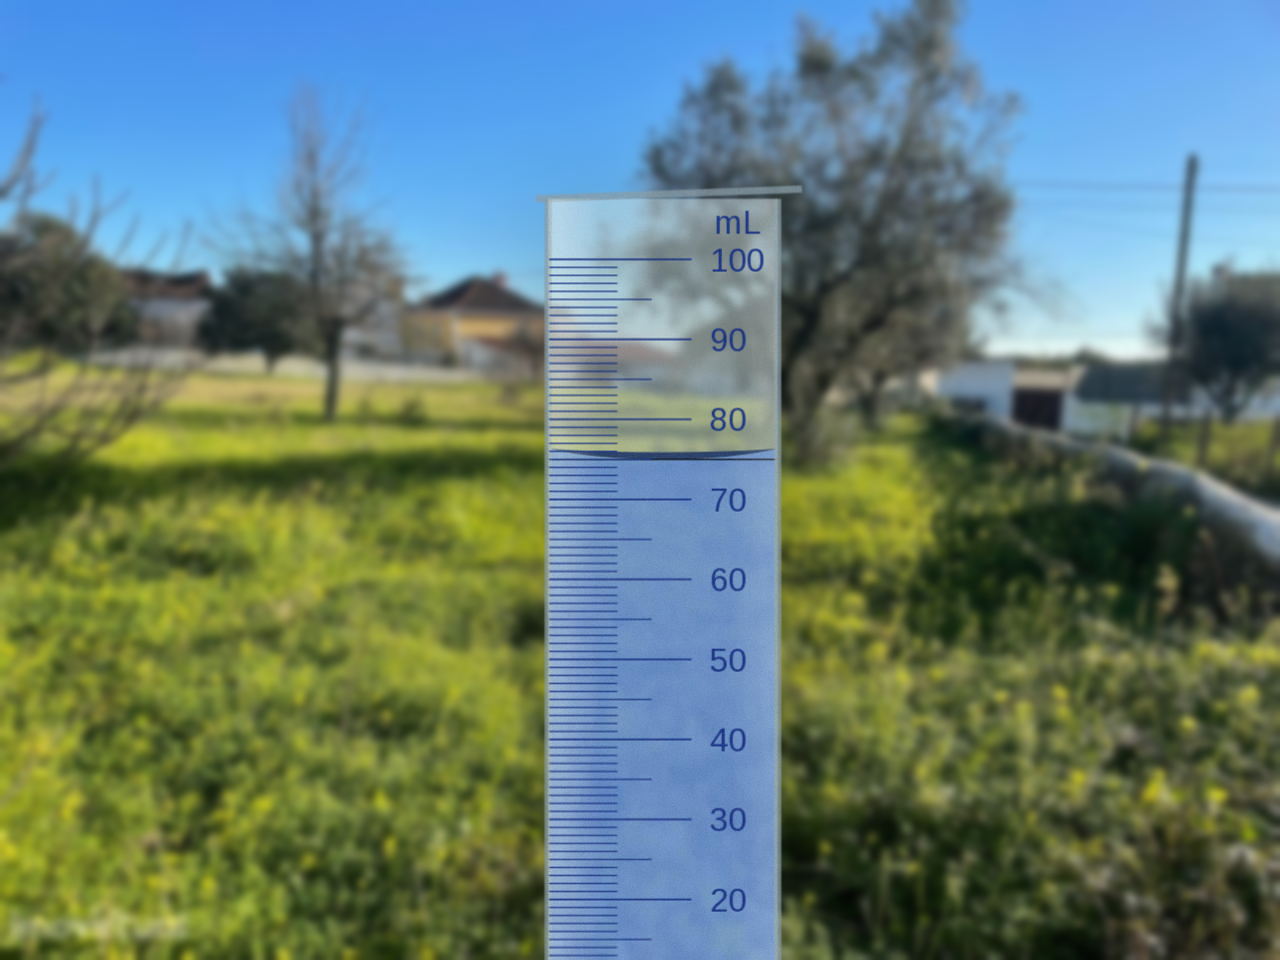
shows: 75 mL
